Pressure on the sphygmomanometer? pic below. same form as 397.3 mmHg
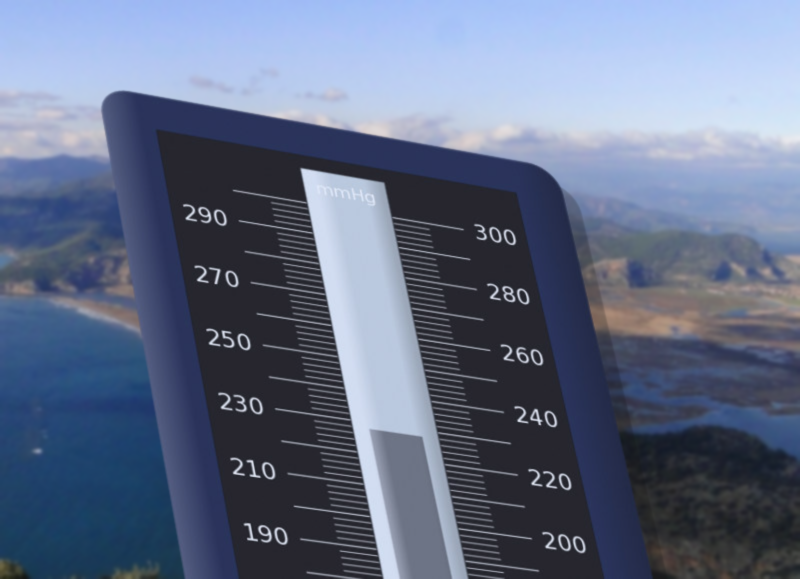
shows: 228 mmHg
